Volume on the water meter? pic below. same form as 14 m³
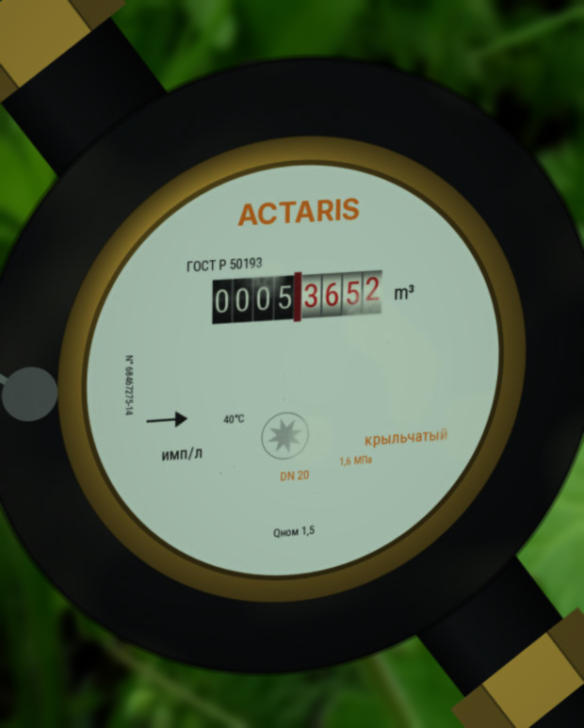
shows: 5.3652 m³
